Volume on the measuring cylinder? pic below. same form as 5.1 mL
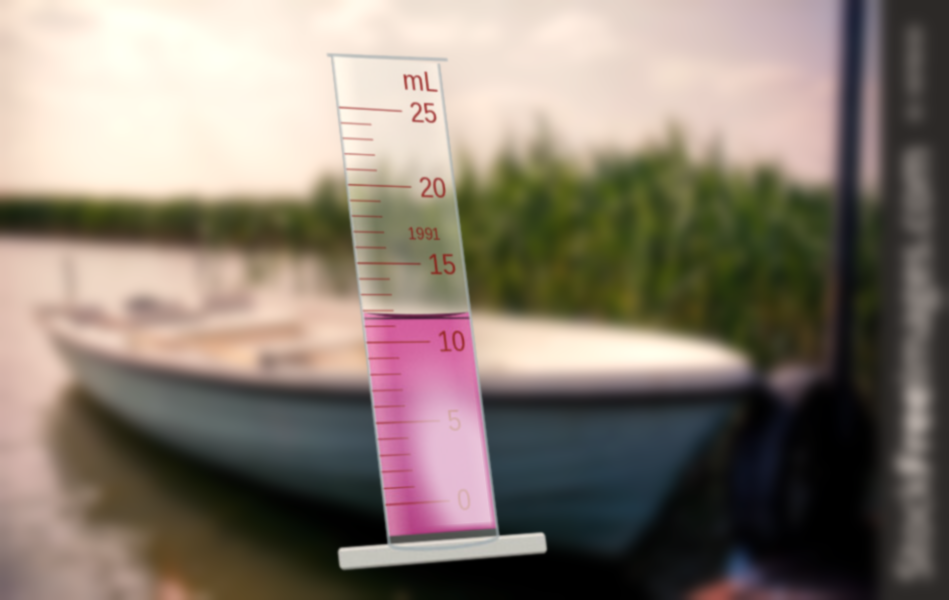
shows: 11.5 mL
